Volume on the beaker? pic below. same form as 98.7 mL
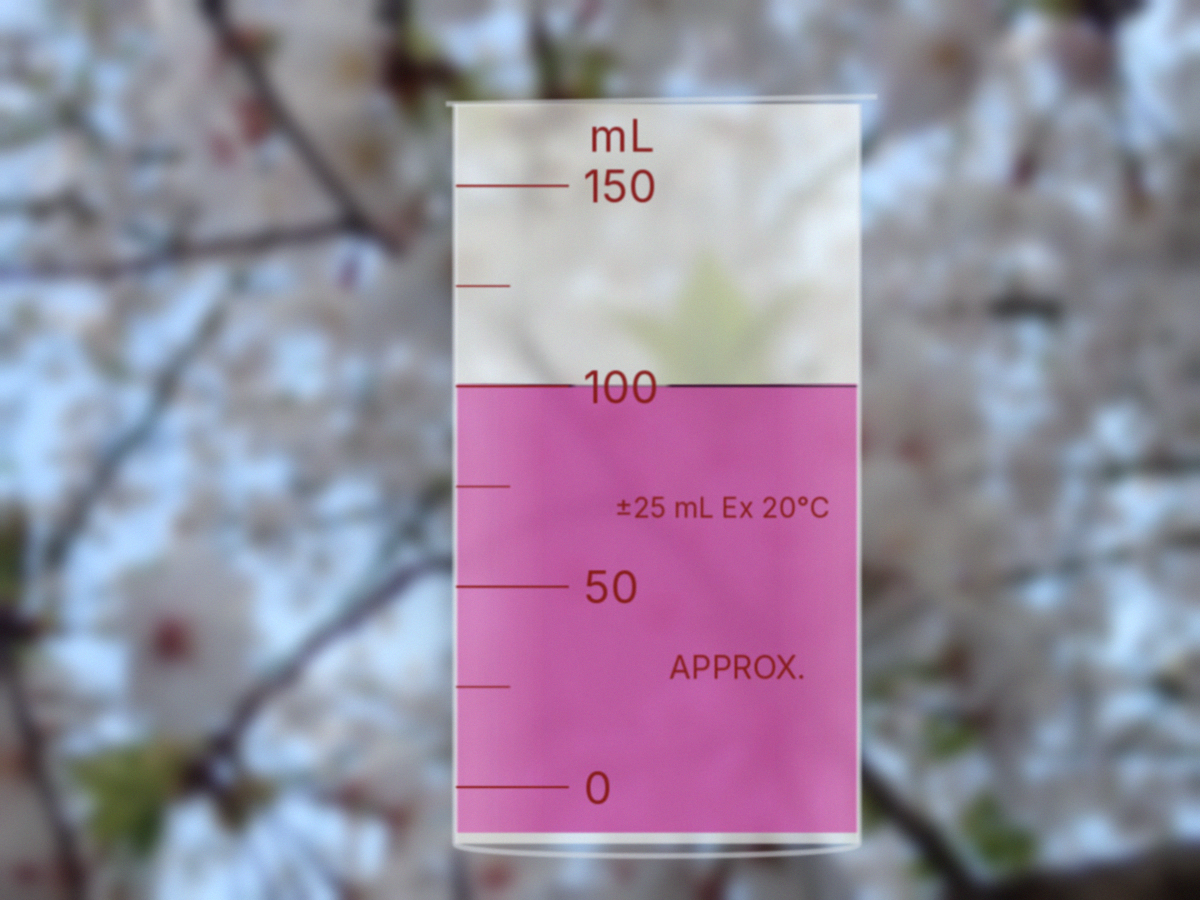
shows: 100 mL
